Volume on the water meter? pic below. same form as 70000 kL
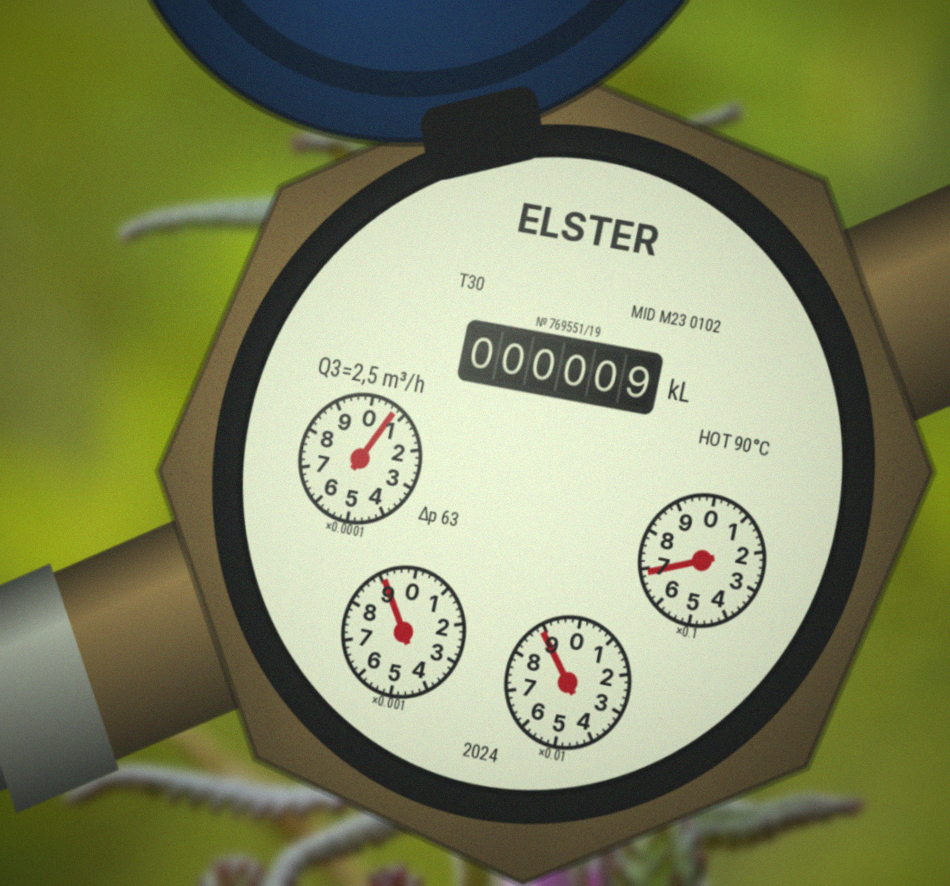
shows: 9.6890 kL
